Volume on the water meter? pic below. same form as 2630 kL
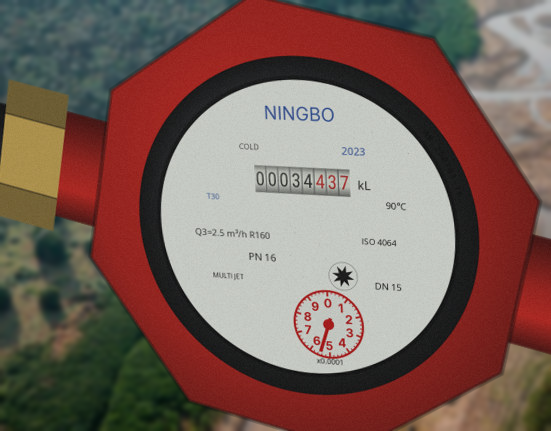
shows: 34.4375 kL
